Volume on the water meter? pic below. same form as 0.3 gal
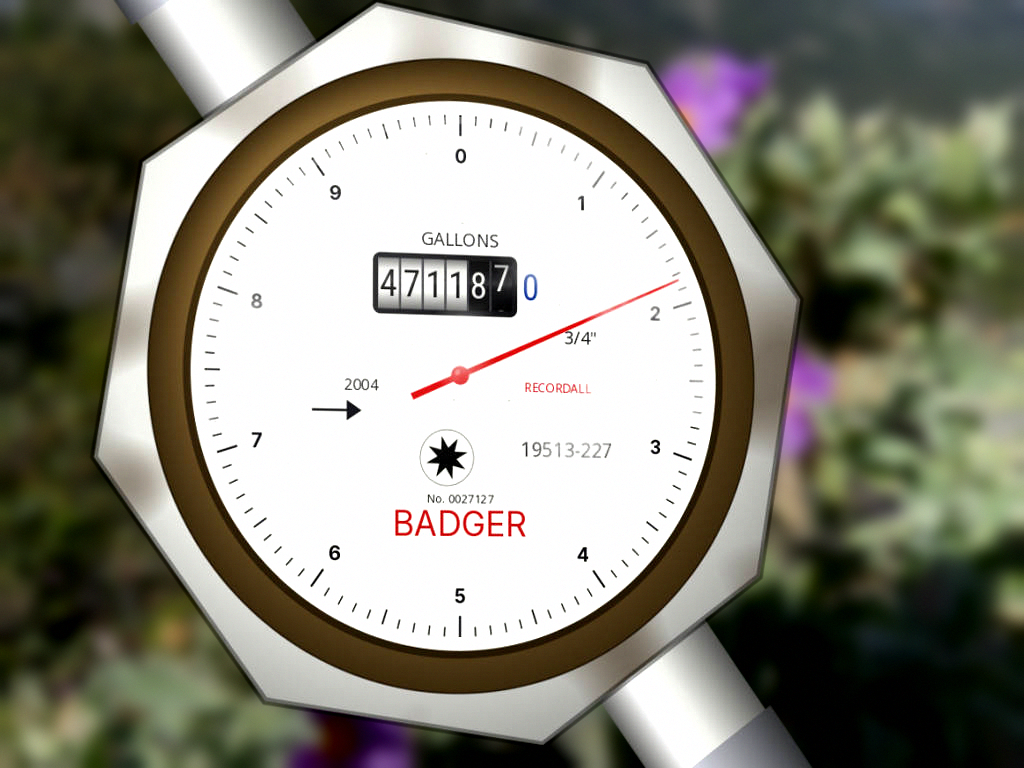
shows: 4711871.8 gal
